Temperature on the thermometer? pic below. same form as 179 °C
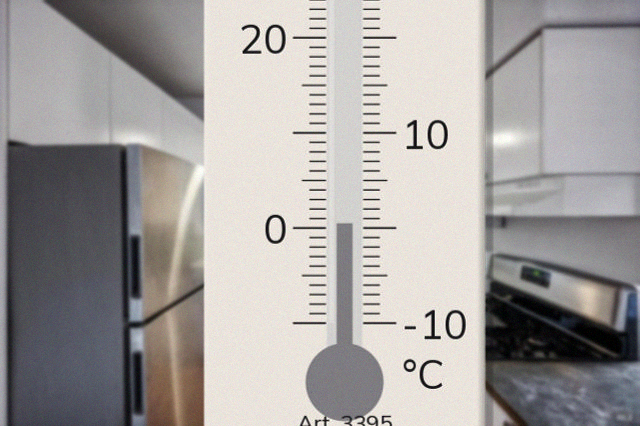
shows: 0.5 °C
